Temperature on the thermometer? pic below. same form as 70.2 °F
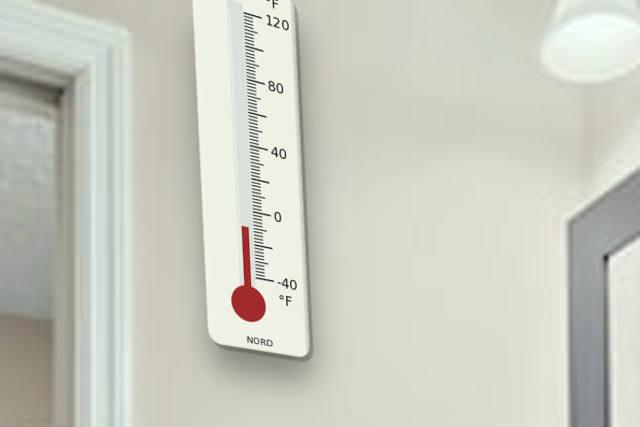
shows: -10 °F
